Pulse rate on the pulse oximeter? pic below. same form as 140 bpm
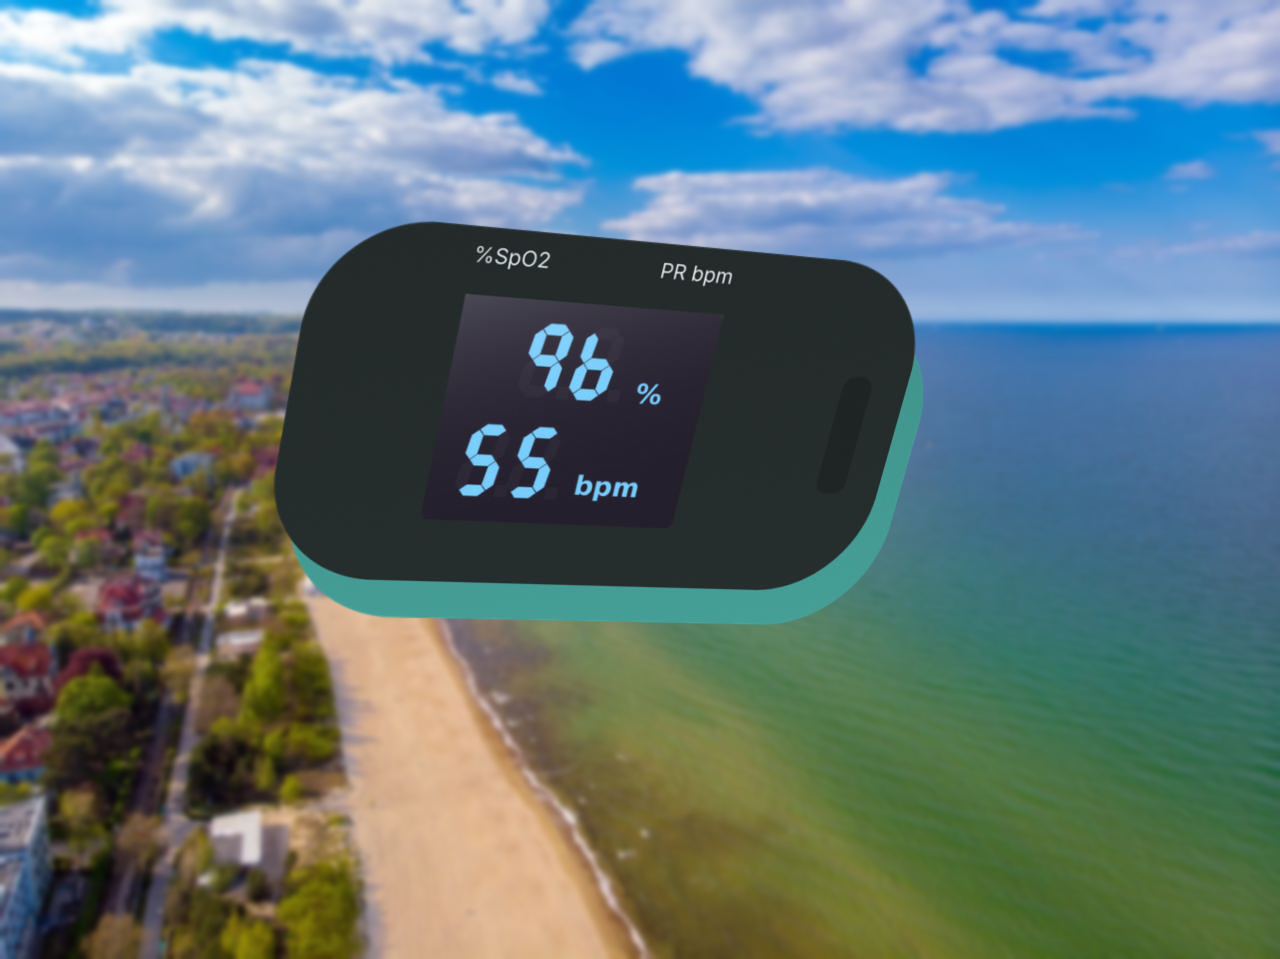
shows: 55 bpm
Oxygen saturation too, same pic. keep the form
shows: 96 %
